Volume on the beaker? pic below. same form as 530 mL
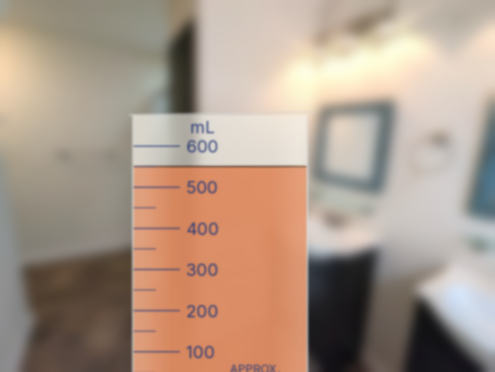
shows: 550 mL
